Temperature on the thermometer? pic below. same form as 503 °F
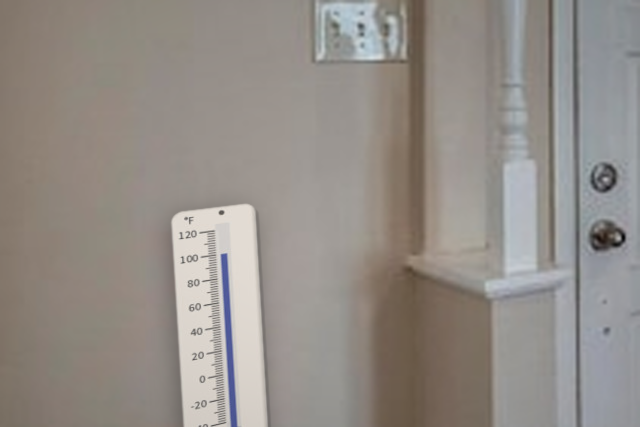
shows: 100 °F
